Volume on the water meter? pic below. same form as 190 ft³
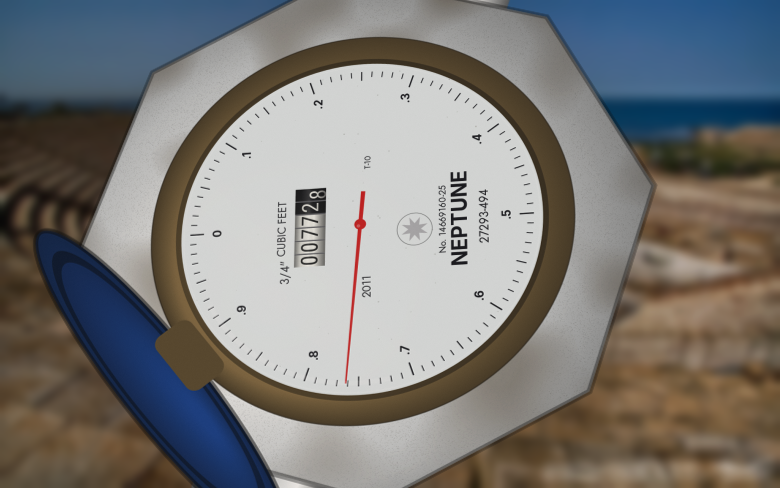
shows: 7727.76 ft³
